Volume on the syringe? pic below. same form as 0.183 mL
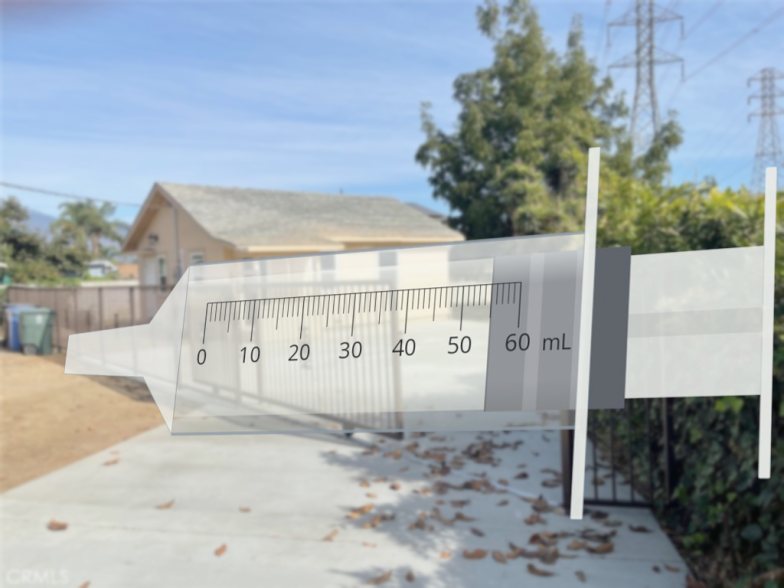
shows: 55 mL
